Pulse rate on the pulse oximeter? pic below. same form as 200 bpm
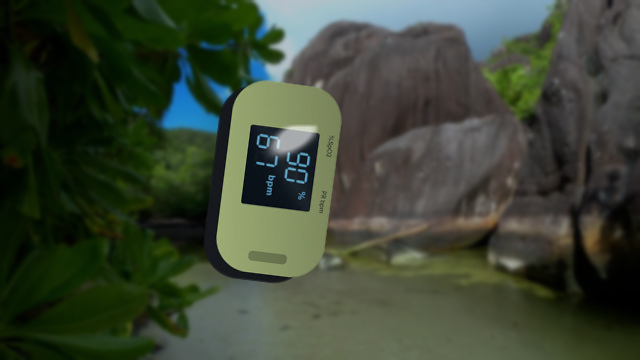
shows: 67 bpm
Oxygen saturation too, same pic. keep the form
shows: 90 %
